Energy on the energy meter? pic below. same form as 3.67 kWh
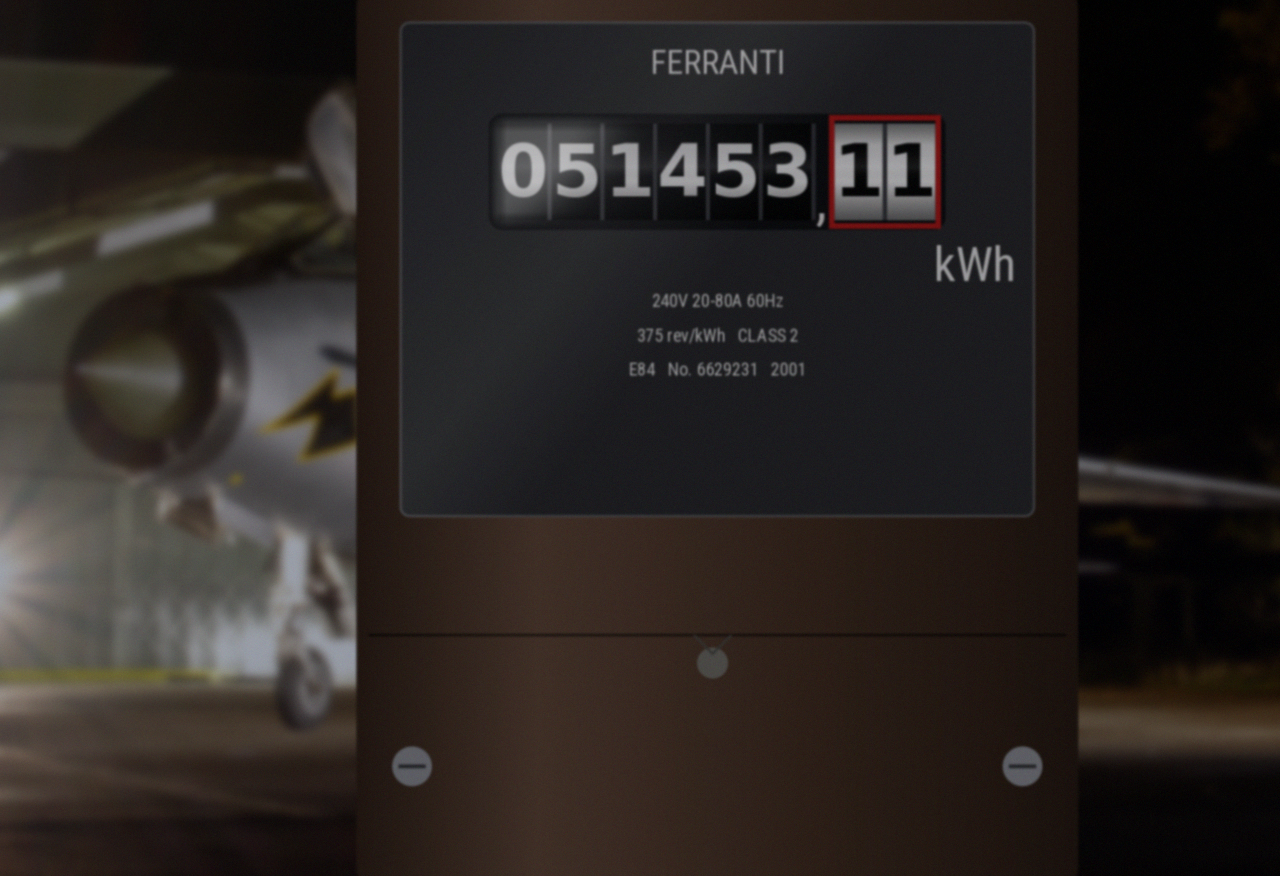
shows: 51453.11 kWh
